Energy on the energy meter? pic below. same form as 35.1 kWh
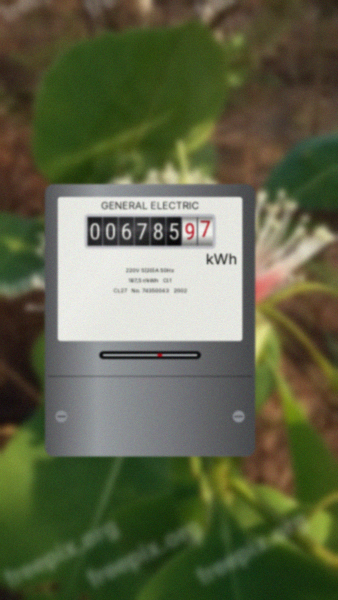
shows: 6785.97 kWh
